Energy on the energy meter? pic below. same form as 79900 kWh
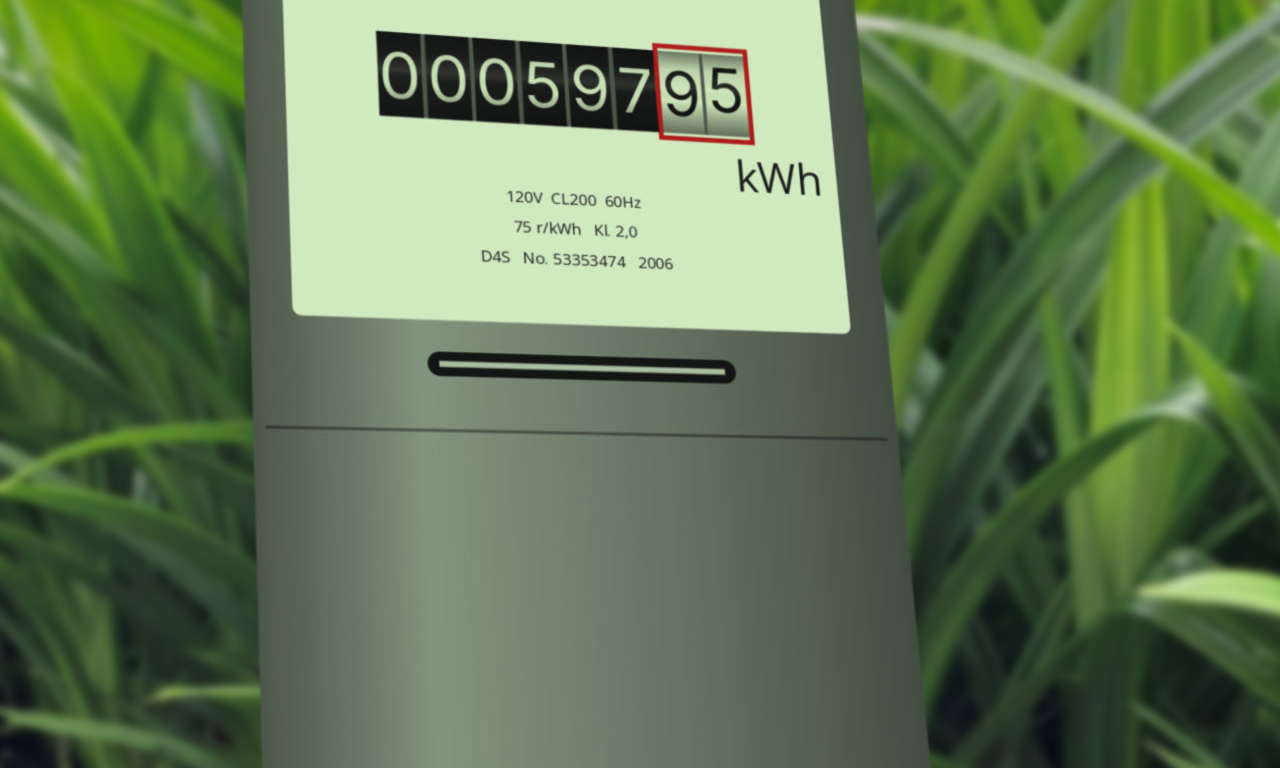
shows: 597.95 kWh
